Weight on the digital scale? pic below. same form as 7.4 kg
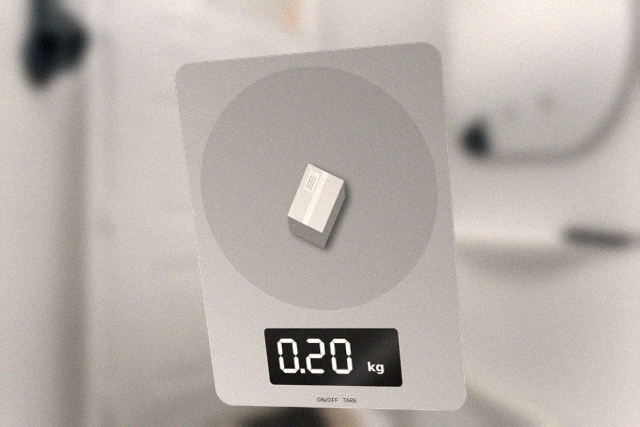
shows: 0.20 kg
